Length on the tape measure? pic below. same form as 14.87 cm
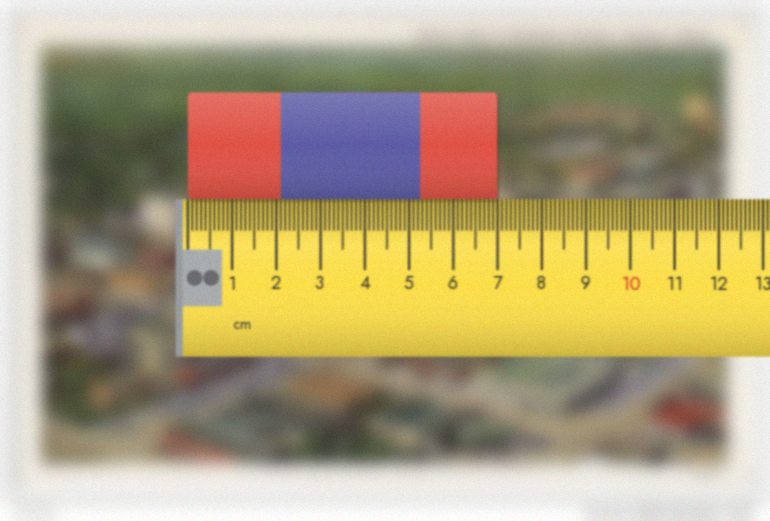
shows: 7 cm
